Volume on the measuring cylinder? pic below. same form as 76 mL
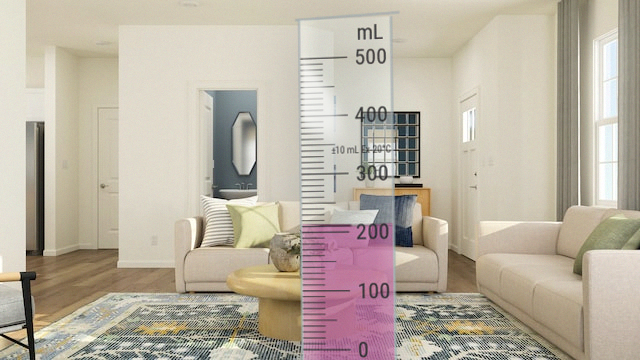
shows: 210 mL
